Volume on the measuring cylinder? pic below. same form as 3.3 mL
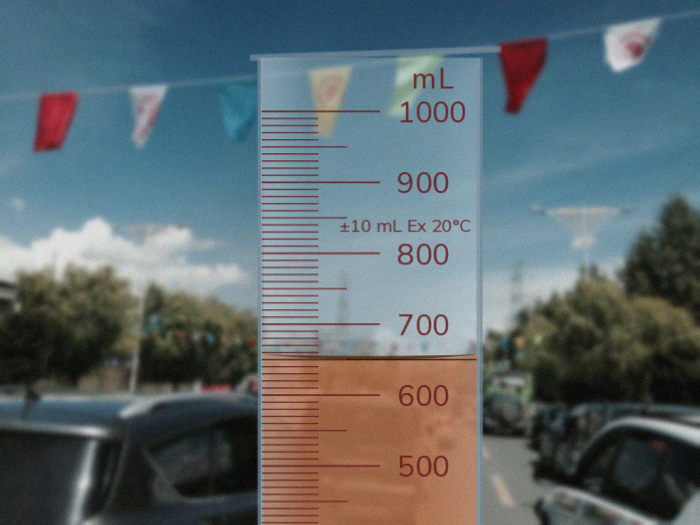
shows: 650 mL
